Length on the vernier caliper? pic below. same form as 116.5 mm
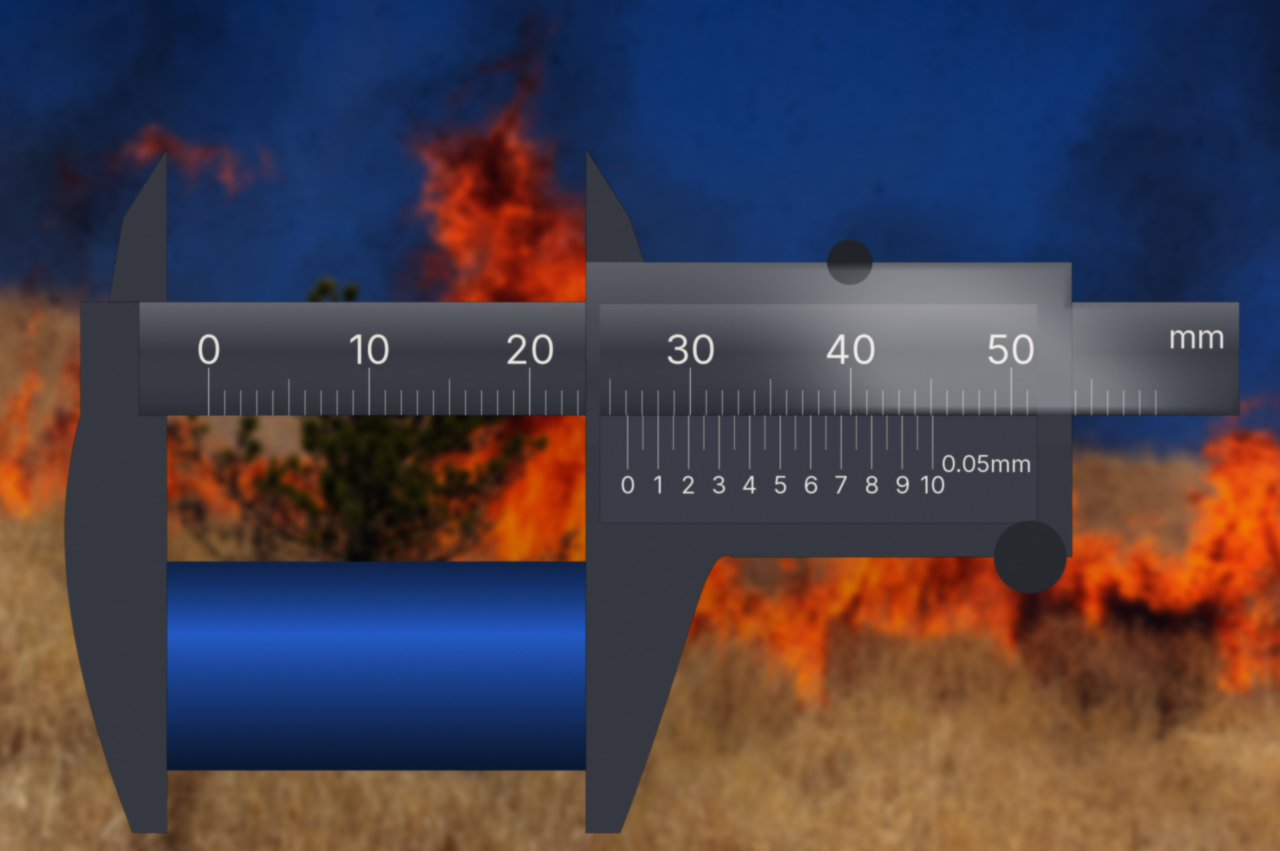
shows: 26.1 mm
